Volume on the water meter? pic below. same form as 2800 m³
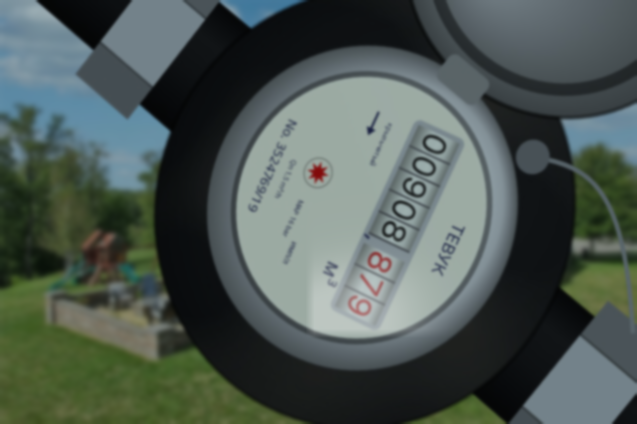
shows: 908.879 m³
